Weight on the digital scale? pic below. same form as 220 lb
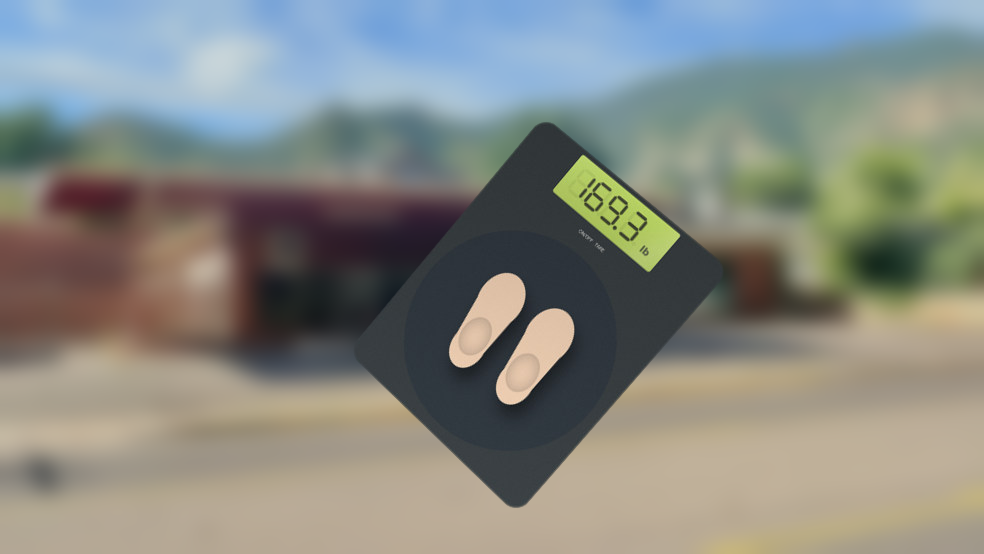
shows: 169.3 lb
